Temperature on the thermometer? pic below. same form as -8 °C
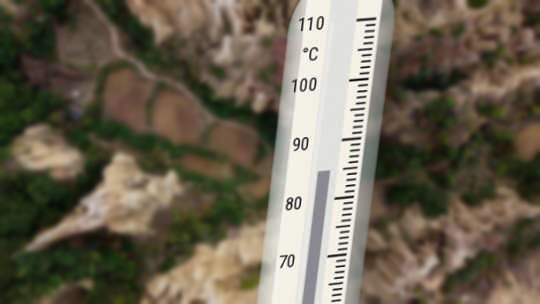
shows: 85 °C
